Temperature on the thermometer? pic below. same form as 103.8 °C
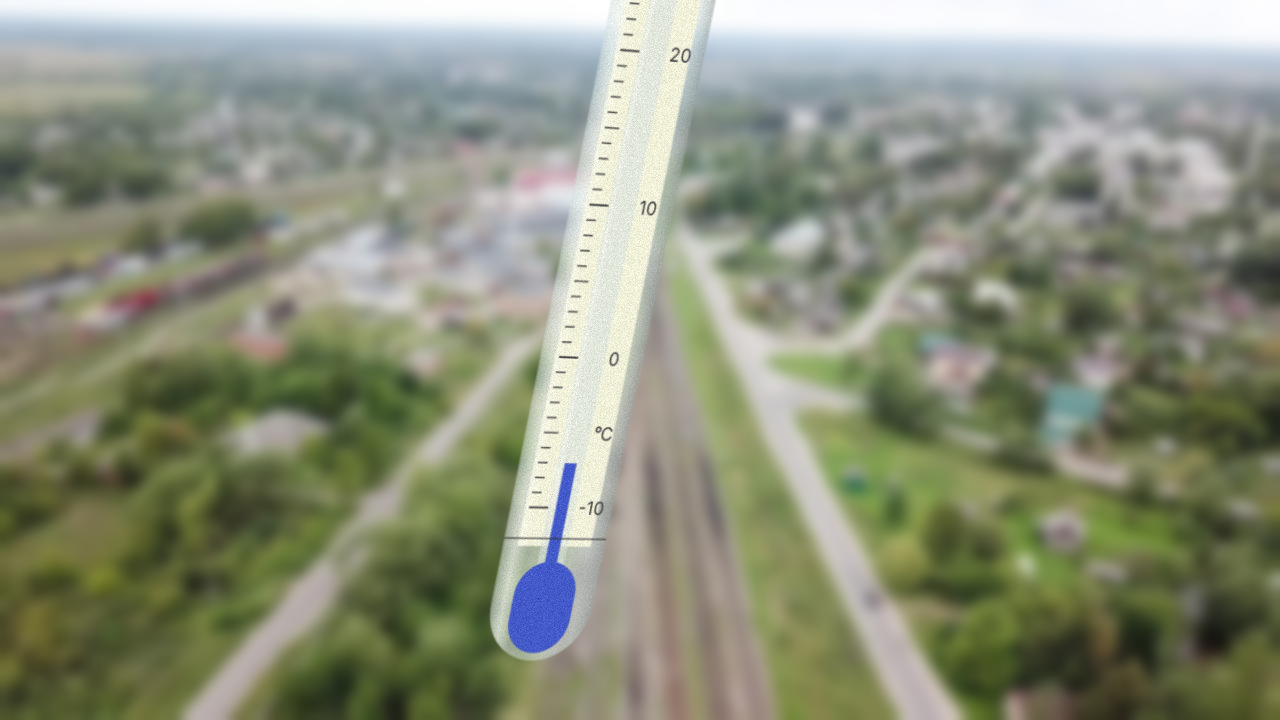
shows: -7 °C
